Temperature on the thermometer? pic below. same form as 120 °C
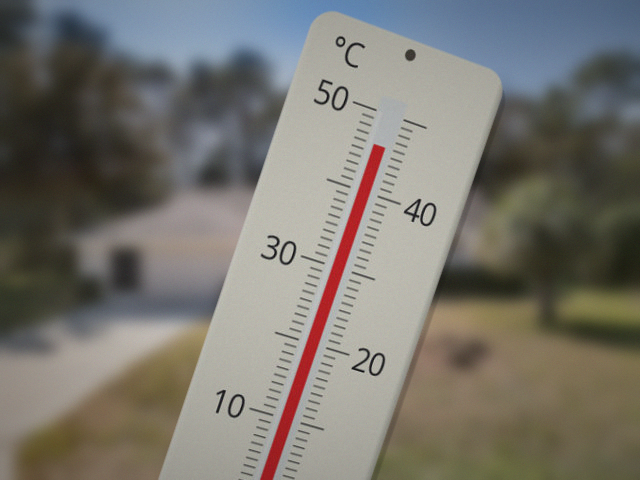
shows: 46 °C
